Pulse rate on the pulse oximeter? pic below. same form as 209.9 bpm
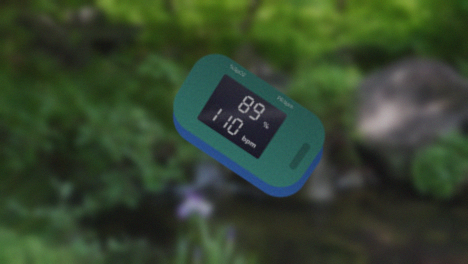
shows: 110 bpm
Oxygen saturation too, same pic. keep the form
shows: 89 %
